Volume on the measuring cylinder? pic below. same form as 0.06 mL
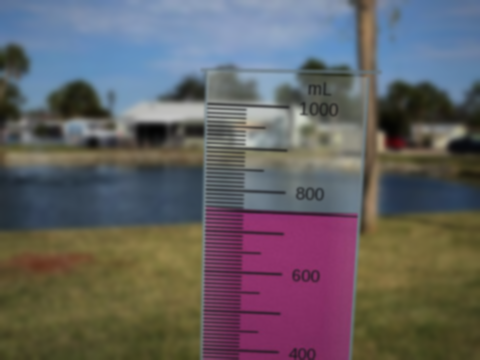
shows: 750 mL
